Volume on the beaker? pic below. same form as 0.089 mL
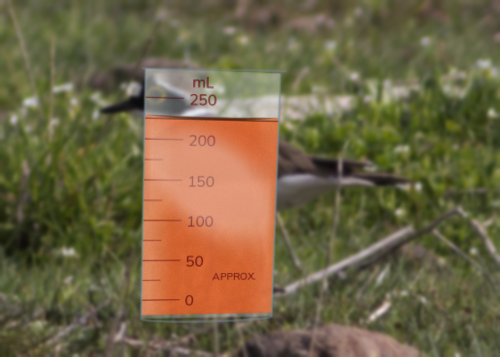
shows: 225 mL
